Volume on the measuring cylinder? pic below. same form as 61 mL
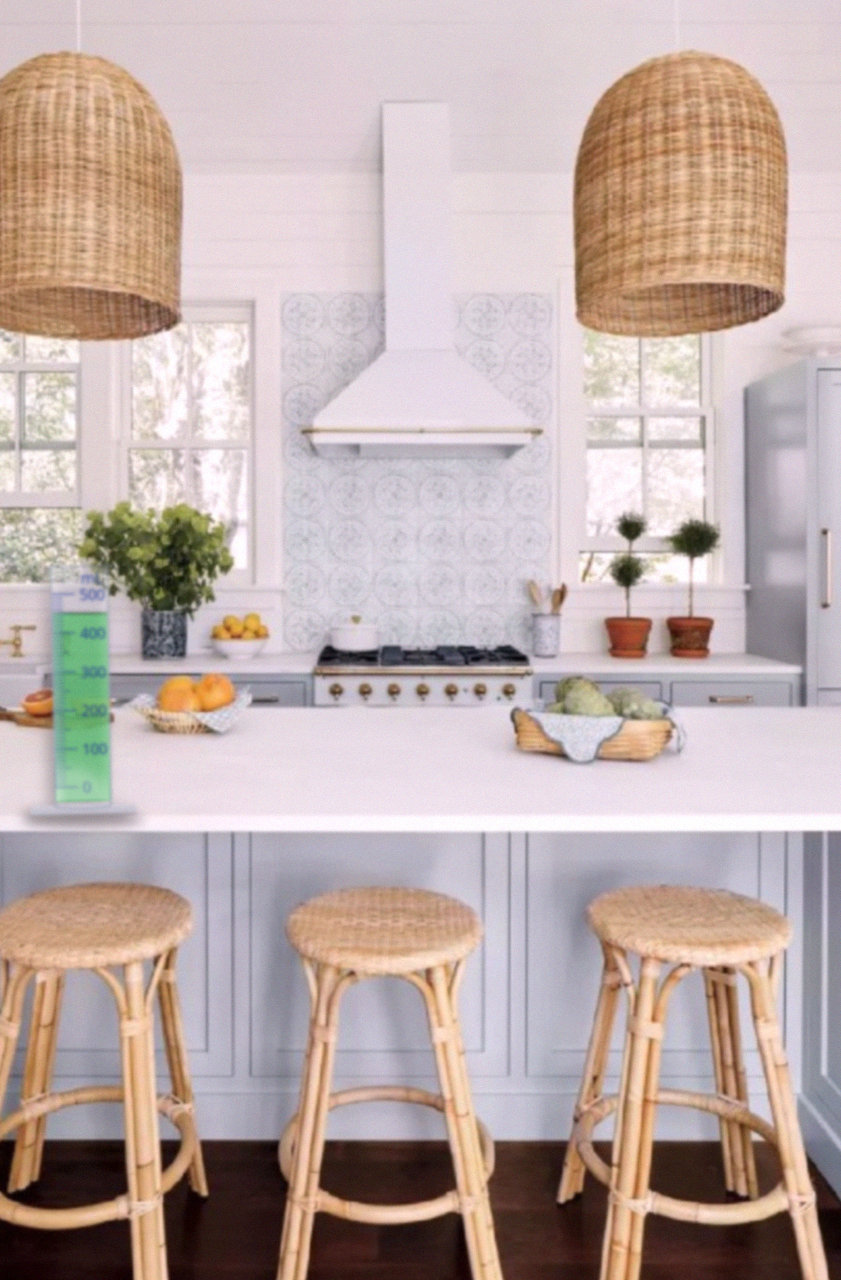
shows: 450 mL
